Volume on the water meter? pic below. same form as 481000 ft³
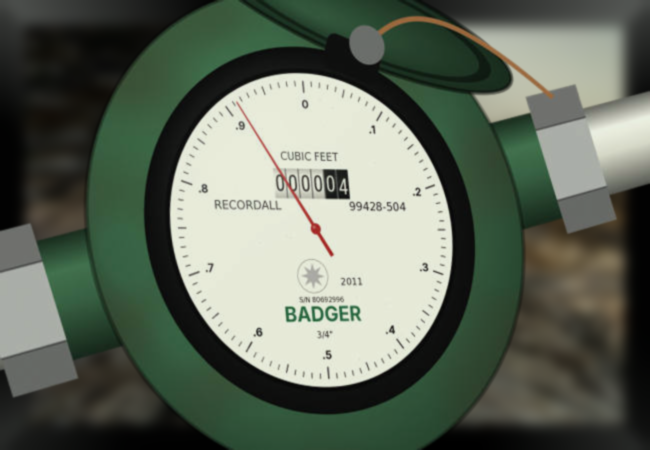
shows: 3.91 ft³
